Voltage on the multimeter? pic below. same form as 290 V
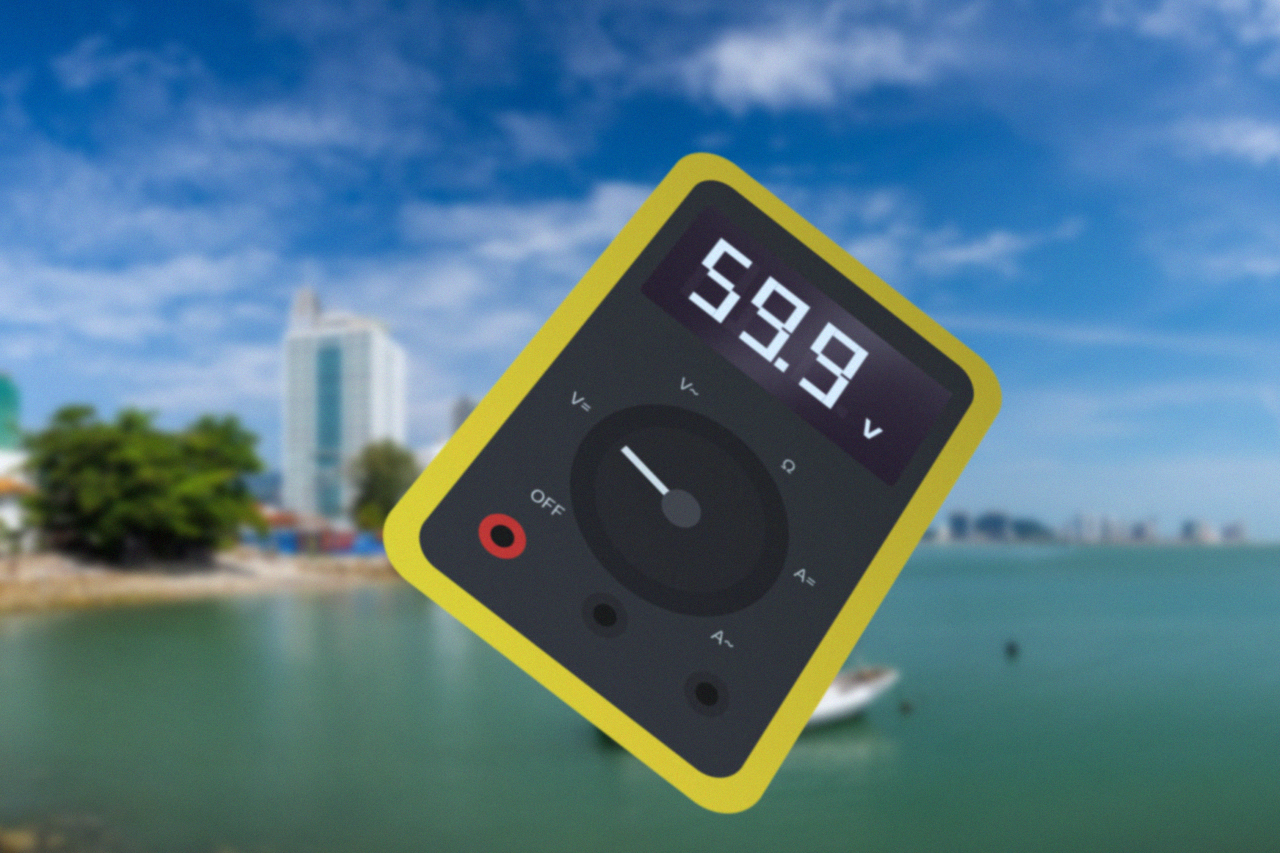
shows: 59.9 V
